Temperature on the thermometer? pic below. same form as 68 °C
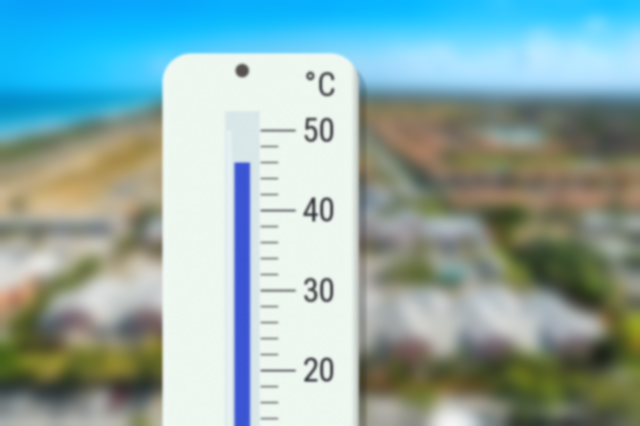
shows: 46 °C
